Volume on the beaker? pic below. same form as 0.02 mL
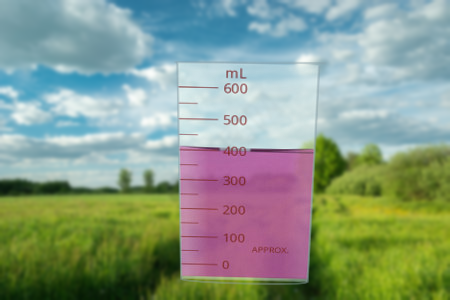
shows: 400 mL
